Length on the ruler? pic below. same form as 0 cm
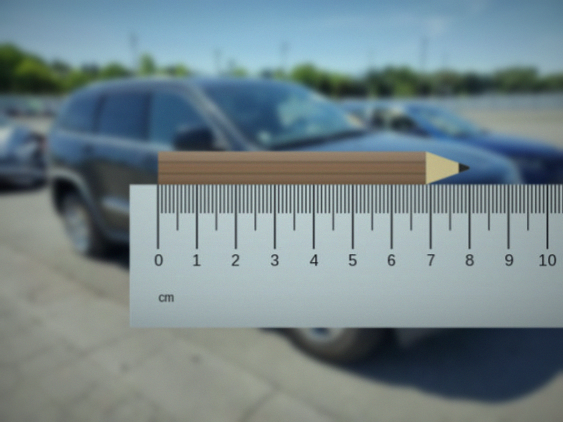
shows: 8 cm
